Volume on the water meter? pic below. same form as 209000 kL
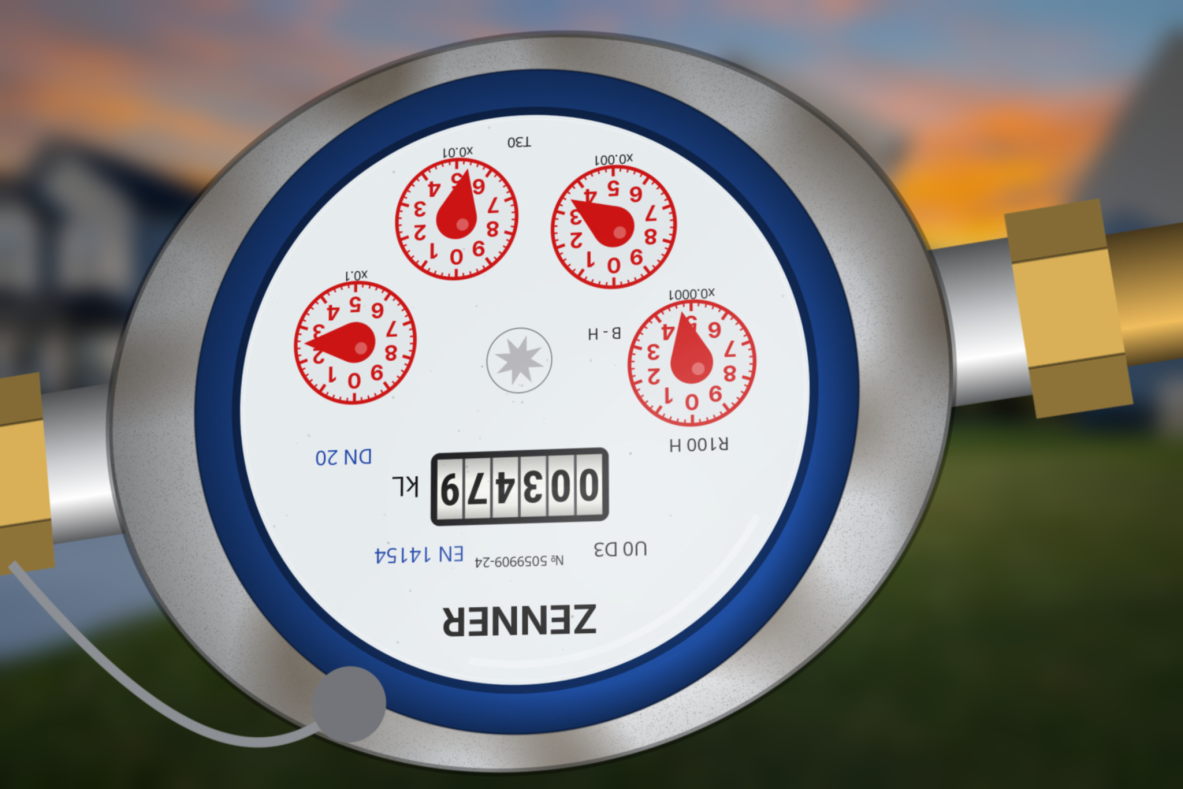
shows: 3479.2534 kL
